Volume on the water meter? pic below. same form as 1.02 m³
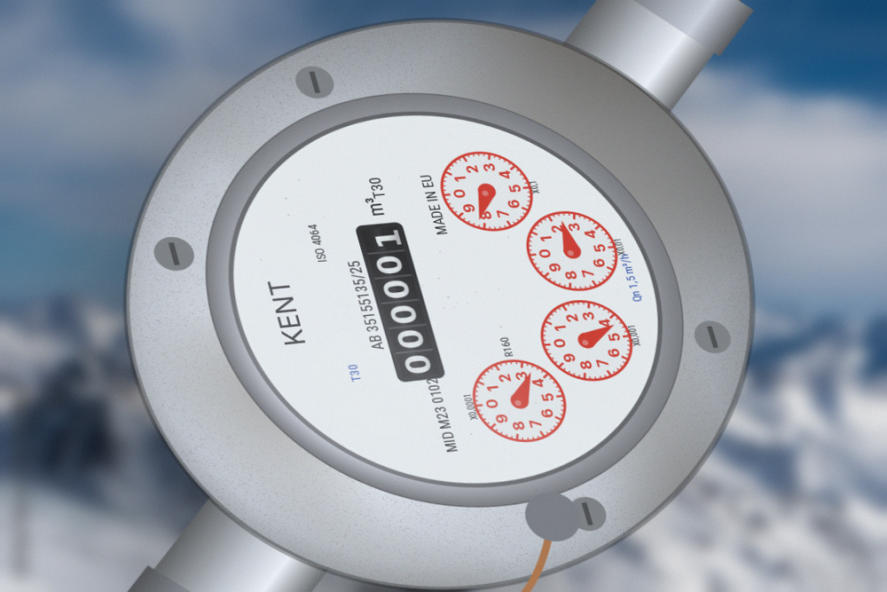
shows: 0.8243 m³
